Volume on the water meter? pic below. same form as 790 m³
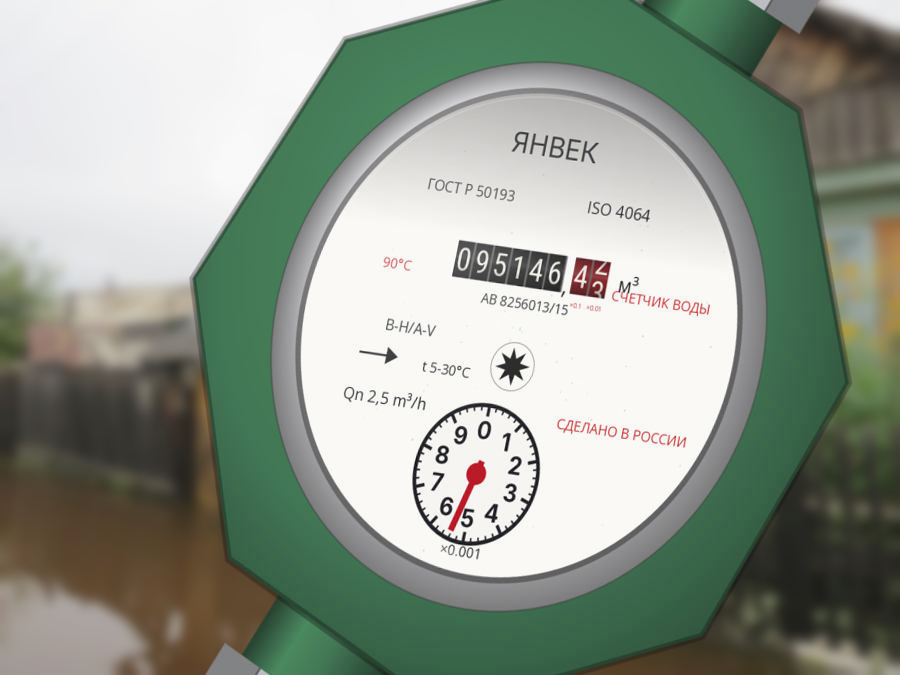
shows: 95146.425 m³
